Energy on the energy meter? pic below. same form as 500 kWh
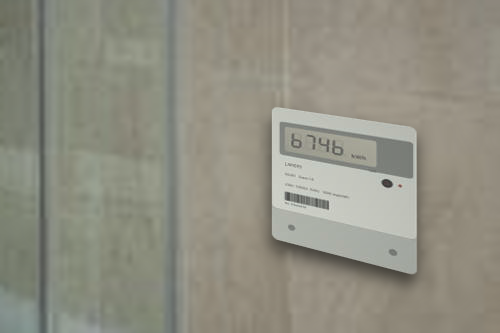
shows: 6746 kWh
